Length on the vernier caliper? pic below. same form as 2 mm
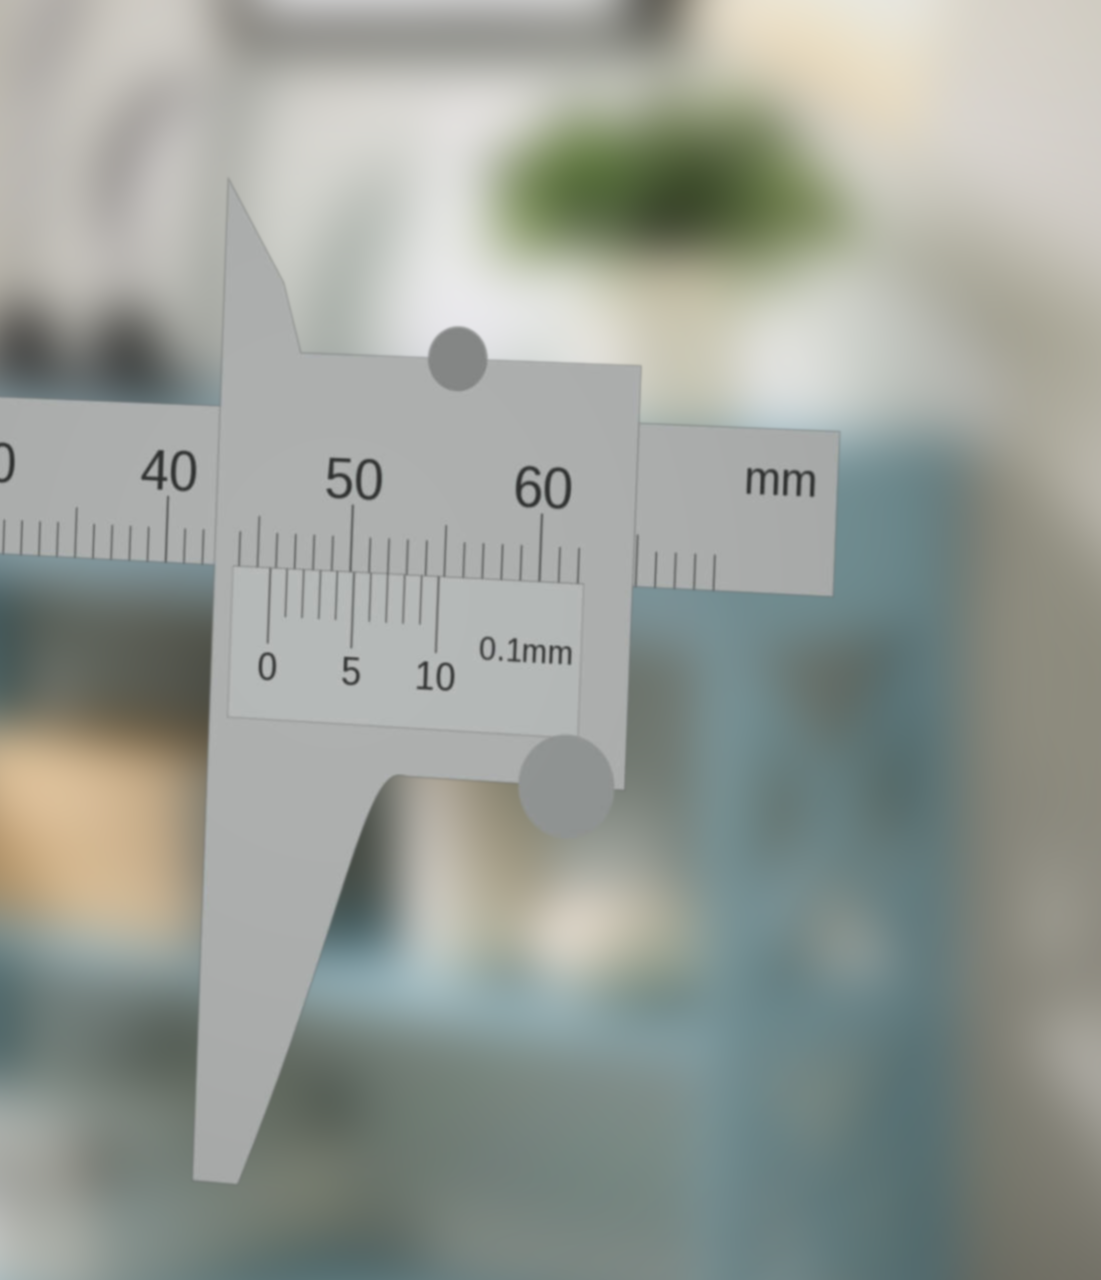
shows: 45.7 mm
